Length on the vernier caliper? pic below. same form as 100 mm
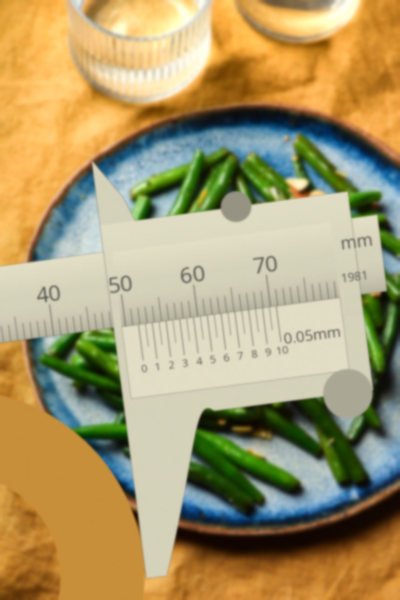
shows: 51.8 mm
